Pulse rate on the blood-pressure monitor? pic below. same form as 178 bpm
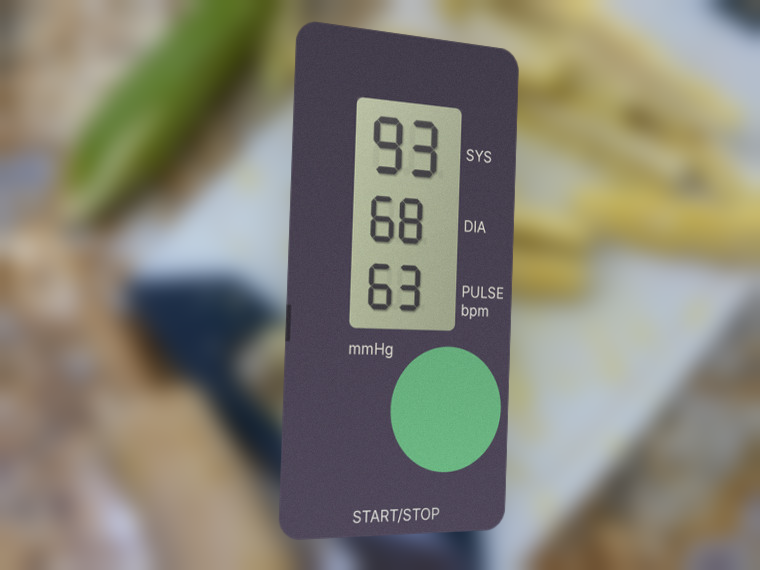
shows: 63 bpm
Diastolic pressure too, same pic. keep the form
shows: 68 mmHg
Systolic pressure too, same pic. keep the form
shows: 93 mmHg
